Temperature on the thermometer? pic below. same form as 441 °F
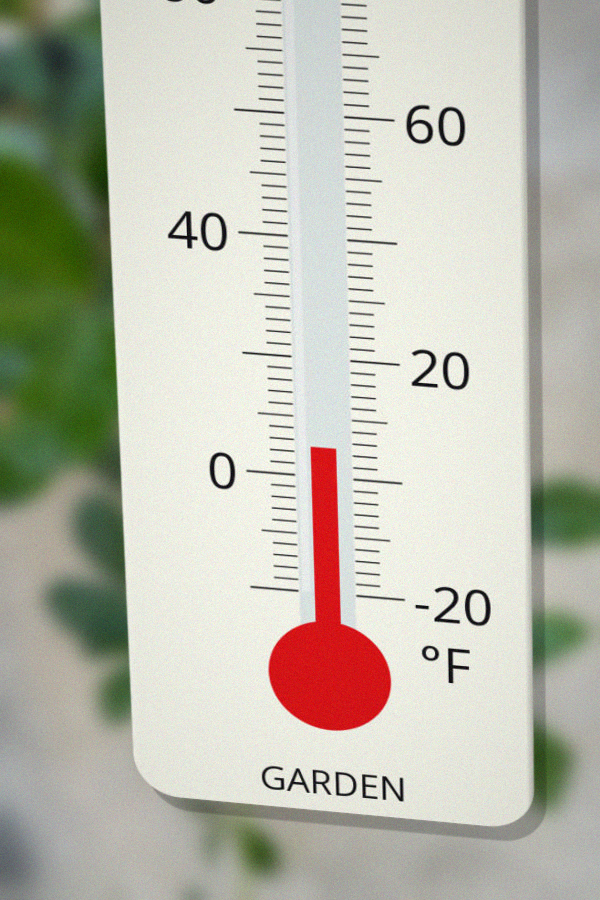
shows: 5 °F
